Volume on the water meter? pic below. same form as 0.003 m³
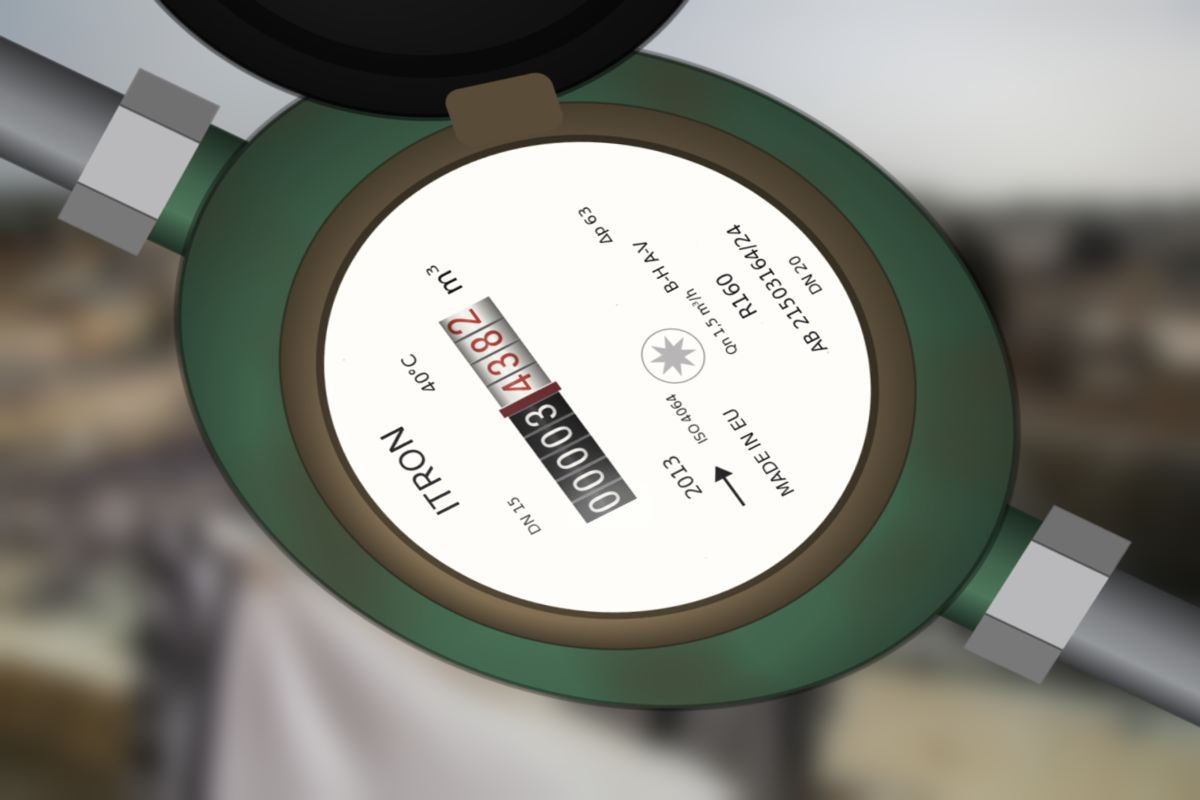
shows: 3.4382 m³
